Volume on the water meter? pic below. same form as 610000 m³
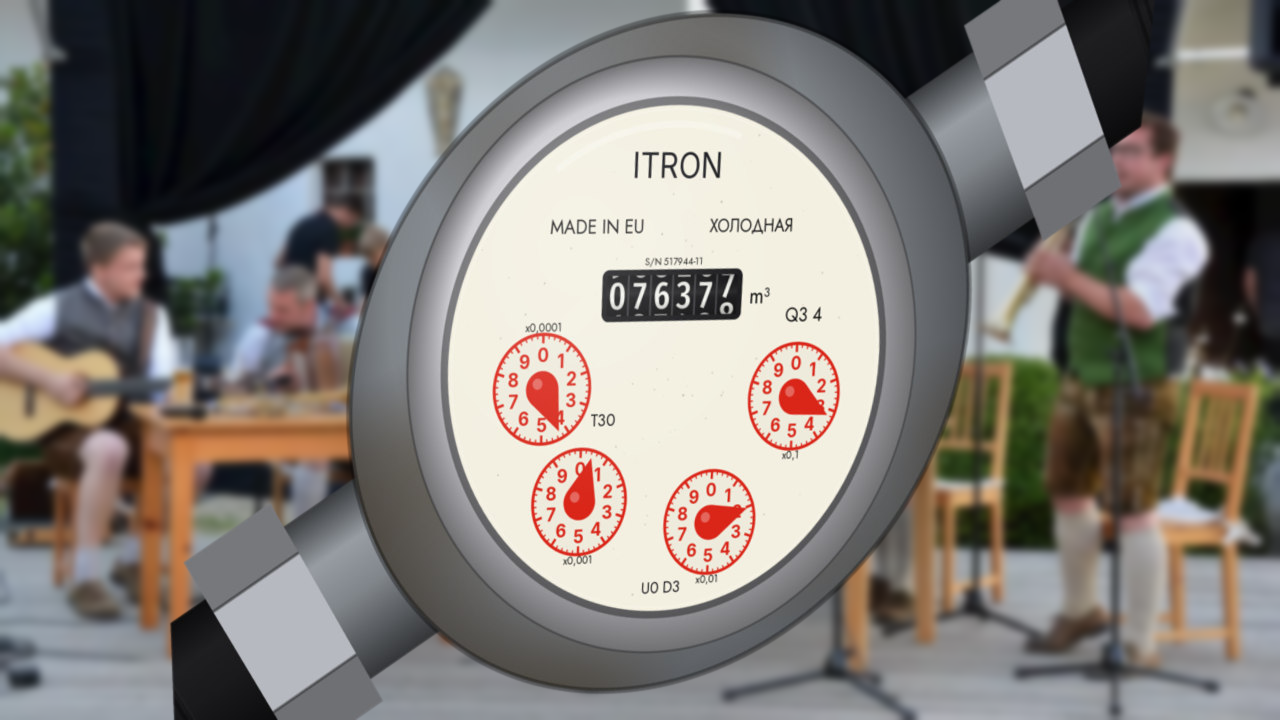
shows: 76377.3204 m³
